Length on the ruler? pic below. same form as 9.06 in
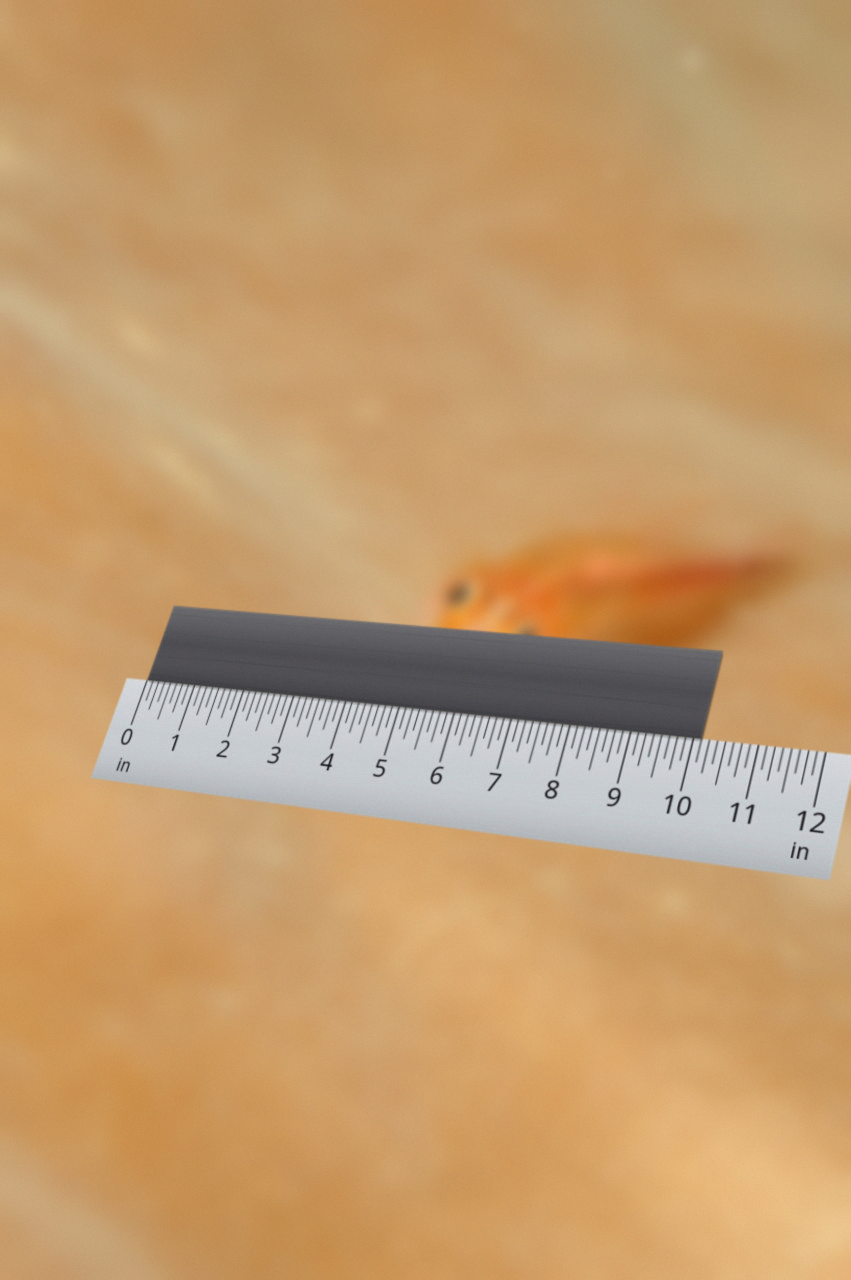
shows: 10.125 in
